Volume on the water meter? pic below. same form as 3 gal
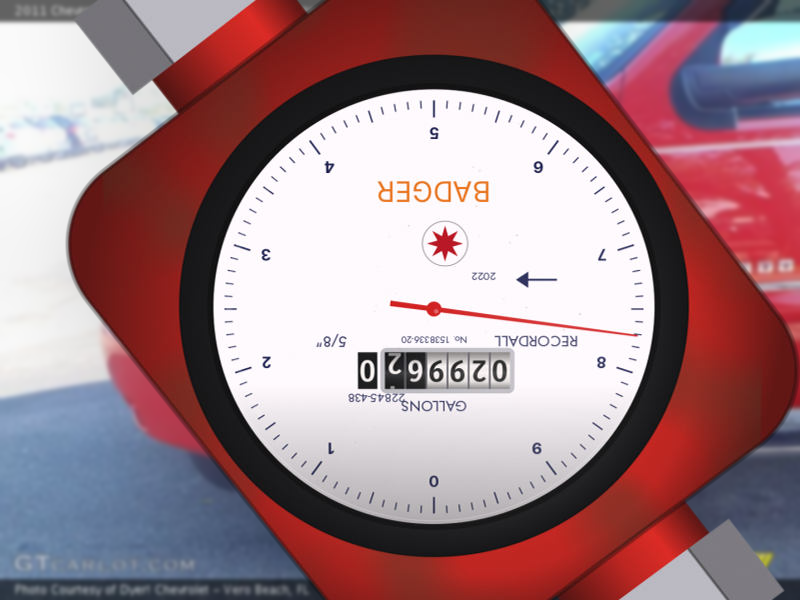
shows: 299617.7 gal
